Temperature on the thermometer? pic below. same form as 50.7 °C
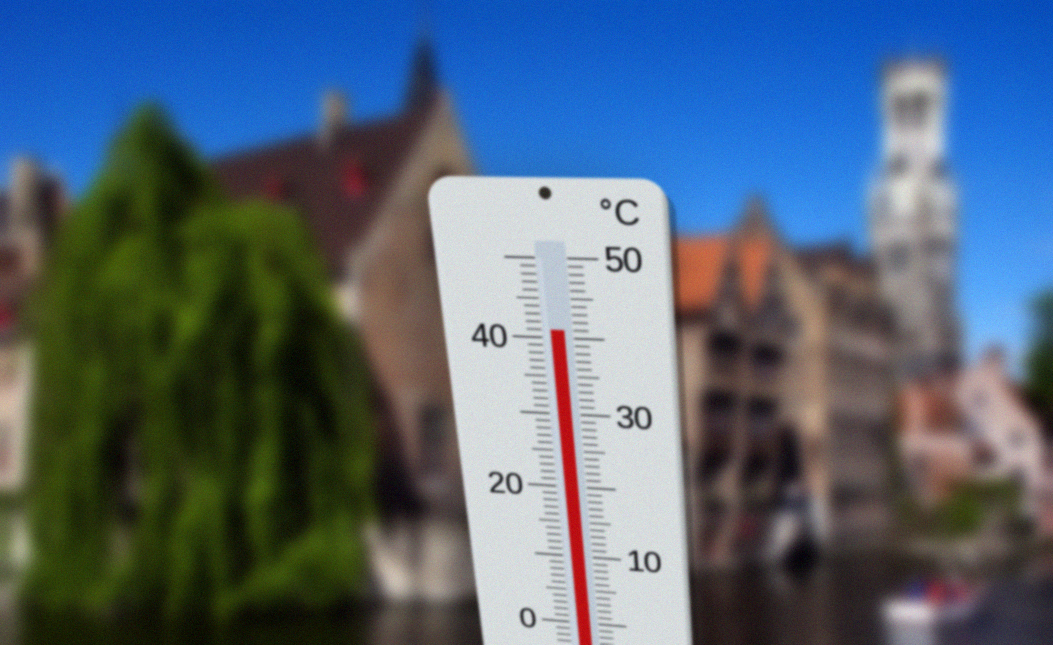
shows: 41 °C
